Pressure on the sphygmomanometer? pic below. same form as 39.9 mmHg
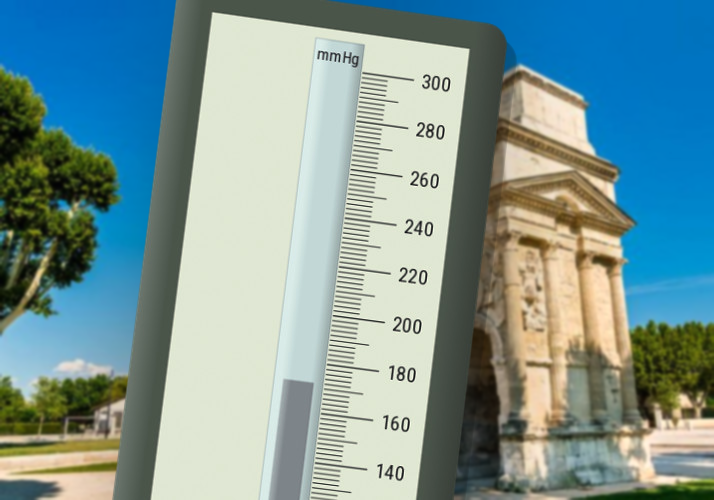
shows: 172 mmHg
